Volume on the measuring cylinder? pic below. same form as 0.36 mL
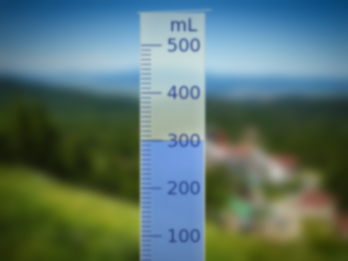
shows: 300 mL
